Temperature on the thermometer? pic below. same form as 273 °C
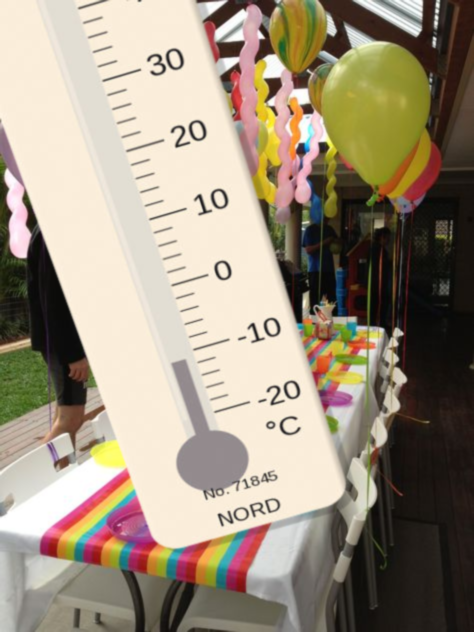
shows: -11 °C
